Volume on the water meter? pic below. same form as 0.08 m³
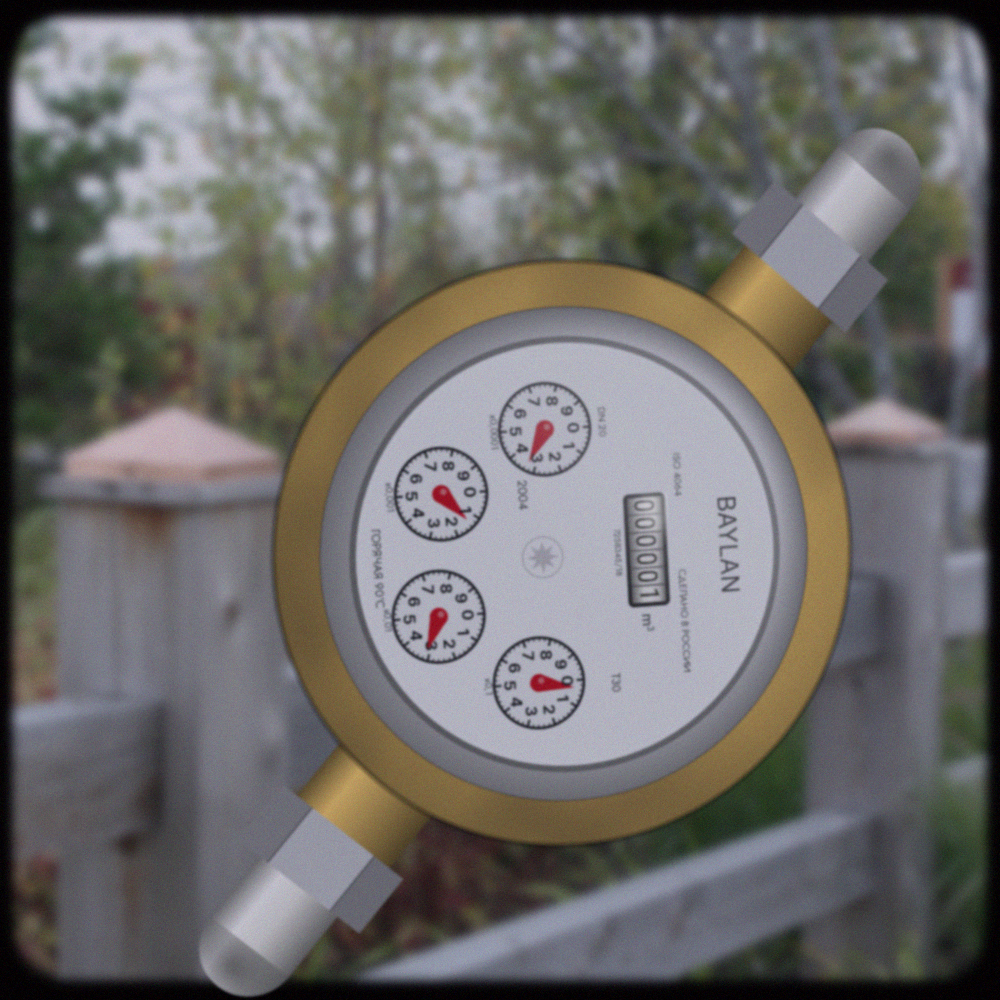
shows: 1.0313 m³
